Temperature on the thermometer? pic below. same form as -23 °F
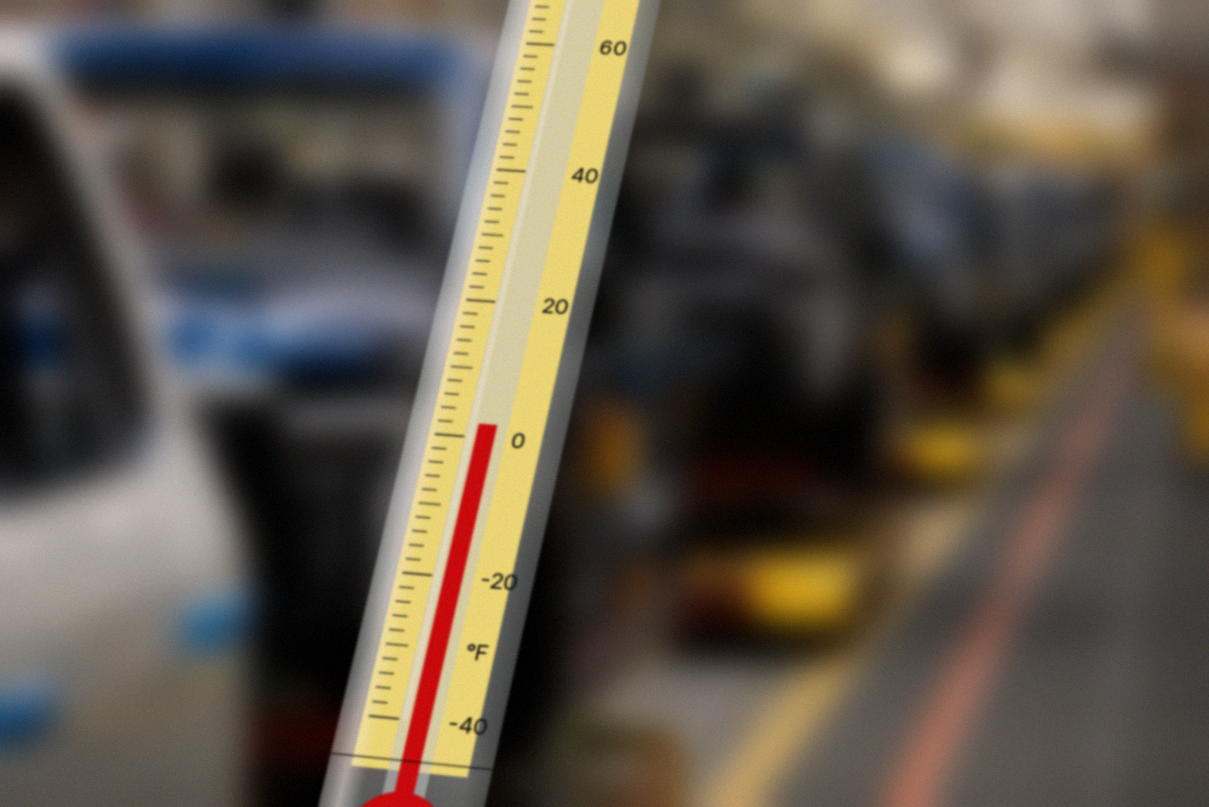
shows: 2 °F
